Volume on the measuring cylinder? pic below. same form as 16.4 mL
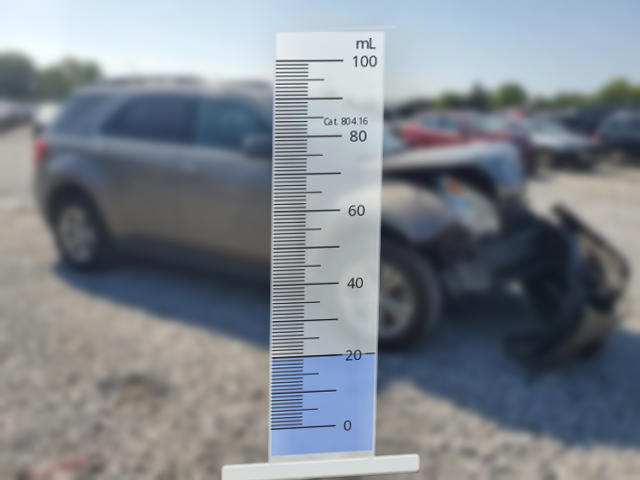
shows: 20 mL
